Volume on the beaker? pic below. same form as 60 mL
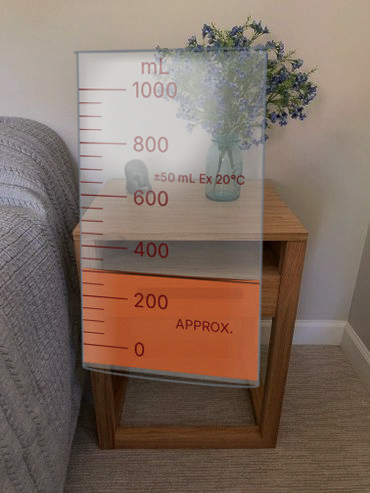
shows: 300 mL
